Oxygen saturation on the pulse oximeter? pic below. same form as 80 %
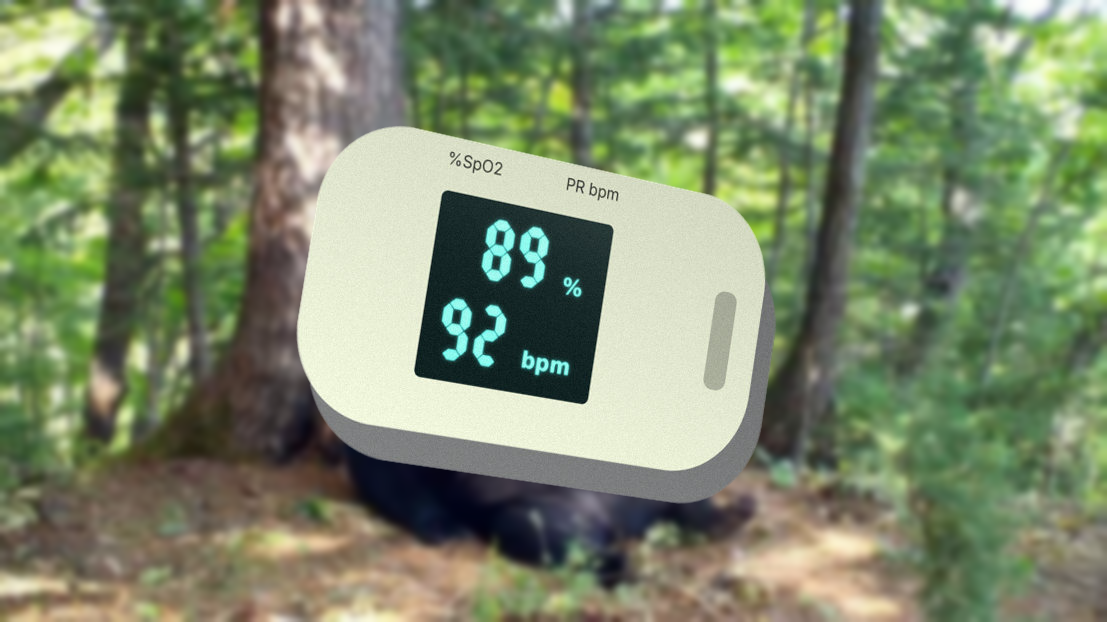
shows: 89 %
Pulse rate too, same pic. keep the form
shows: 92 bpm
